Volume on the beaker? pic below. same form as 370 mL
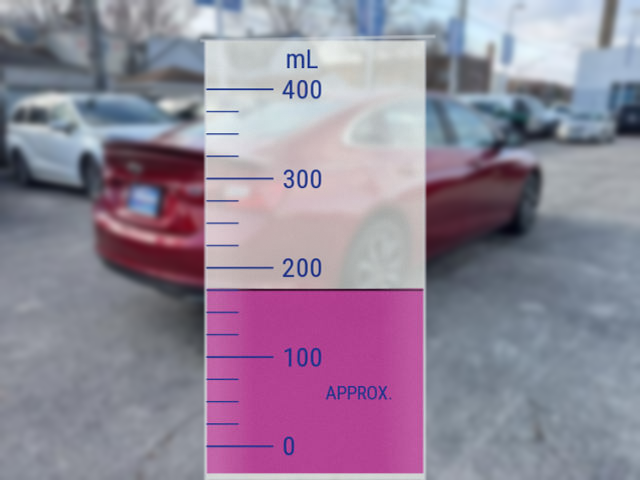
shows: 175 mL
